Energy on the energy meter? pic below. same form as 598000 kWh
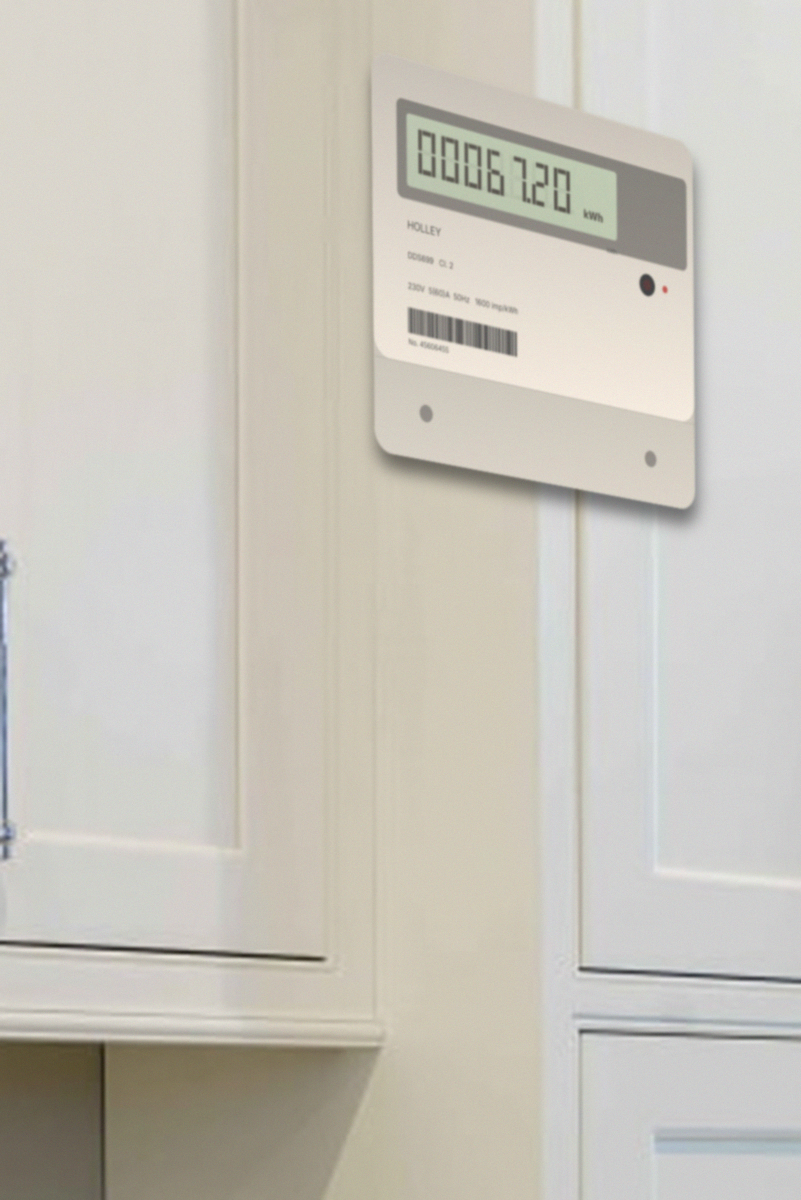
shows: 67.20 kWh
